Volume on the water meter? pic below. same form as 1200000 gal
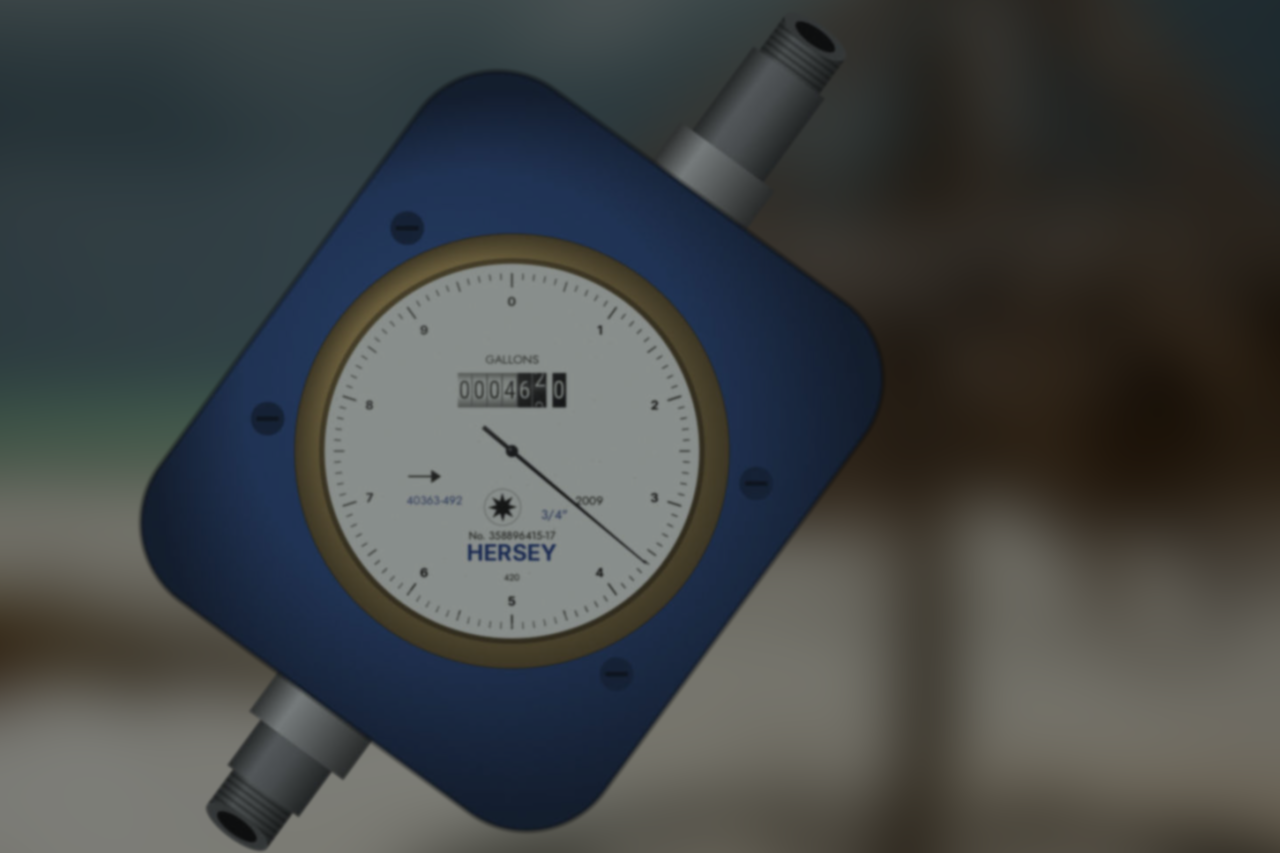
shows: 4623.6 gal
